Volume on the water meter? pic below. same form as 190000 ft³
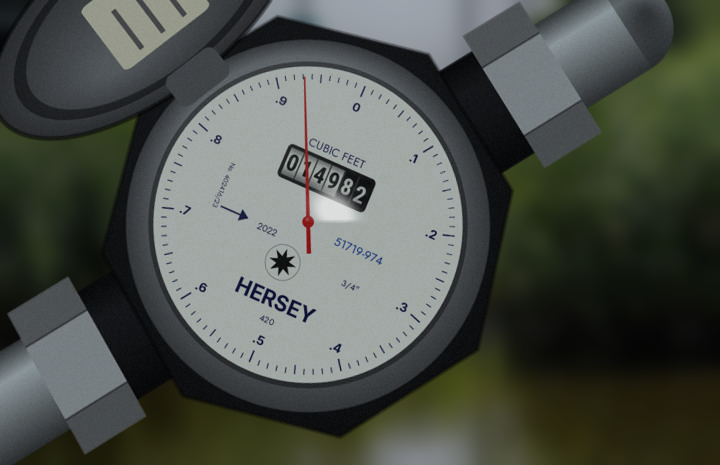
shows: 14981.93 ft³
